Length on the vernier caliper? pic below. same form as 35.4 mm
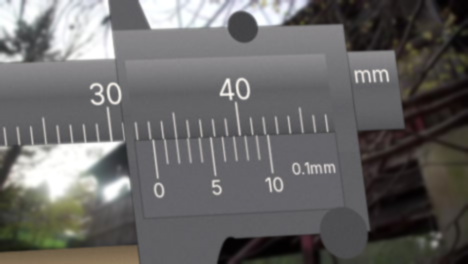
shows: 33.2 mm
